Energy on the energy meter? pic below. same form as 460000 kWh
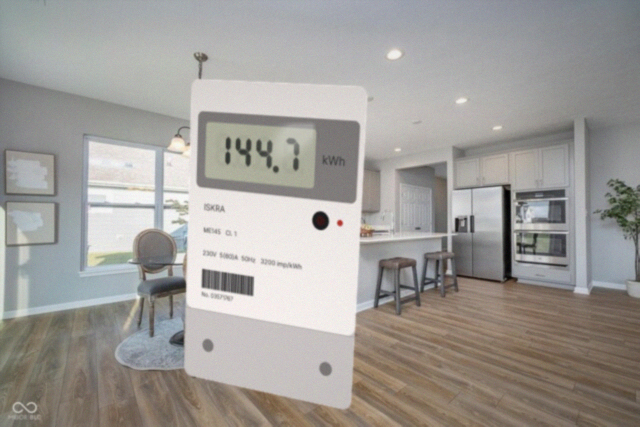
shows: 144.7 kWh
